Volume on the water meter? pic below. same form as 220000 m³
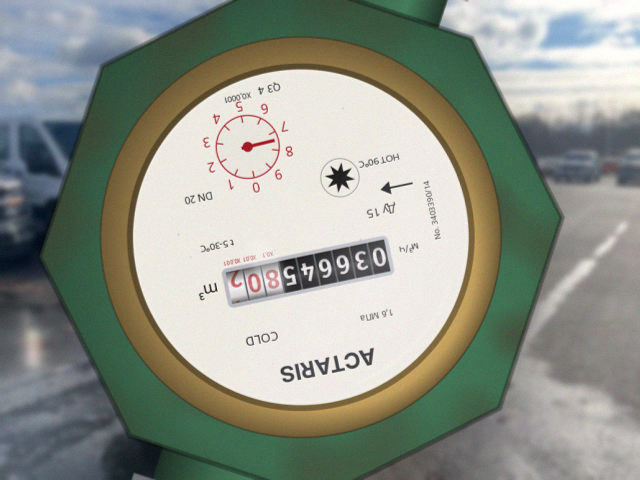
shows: 36645.8017 m³
